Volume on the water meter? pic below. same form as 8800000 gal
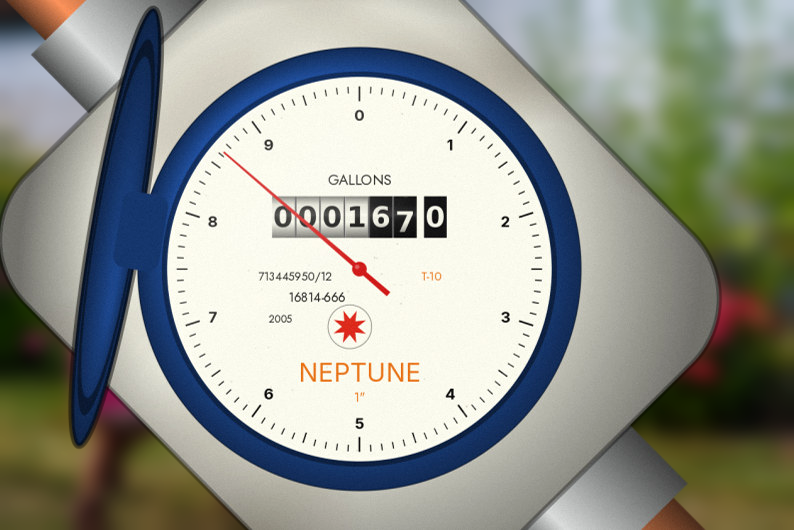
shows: 1668.6 gal
